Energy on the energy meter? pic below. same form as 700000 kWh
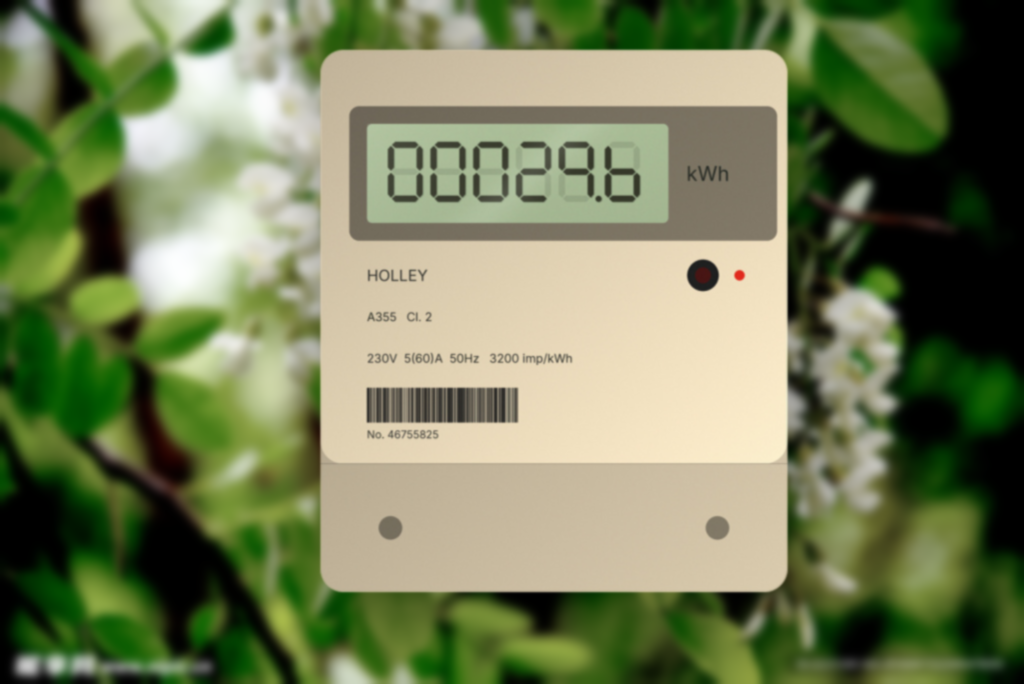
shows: 29.6 kWh
